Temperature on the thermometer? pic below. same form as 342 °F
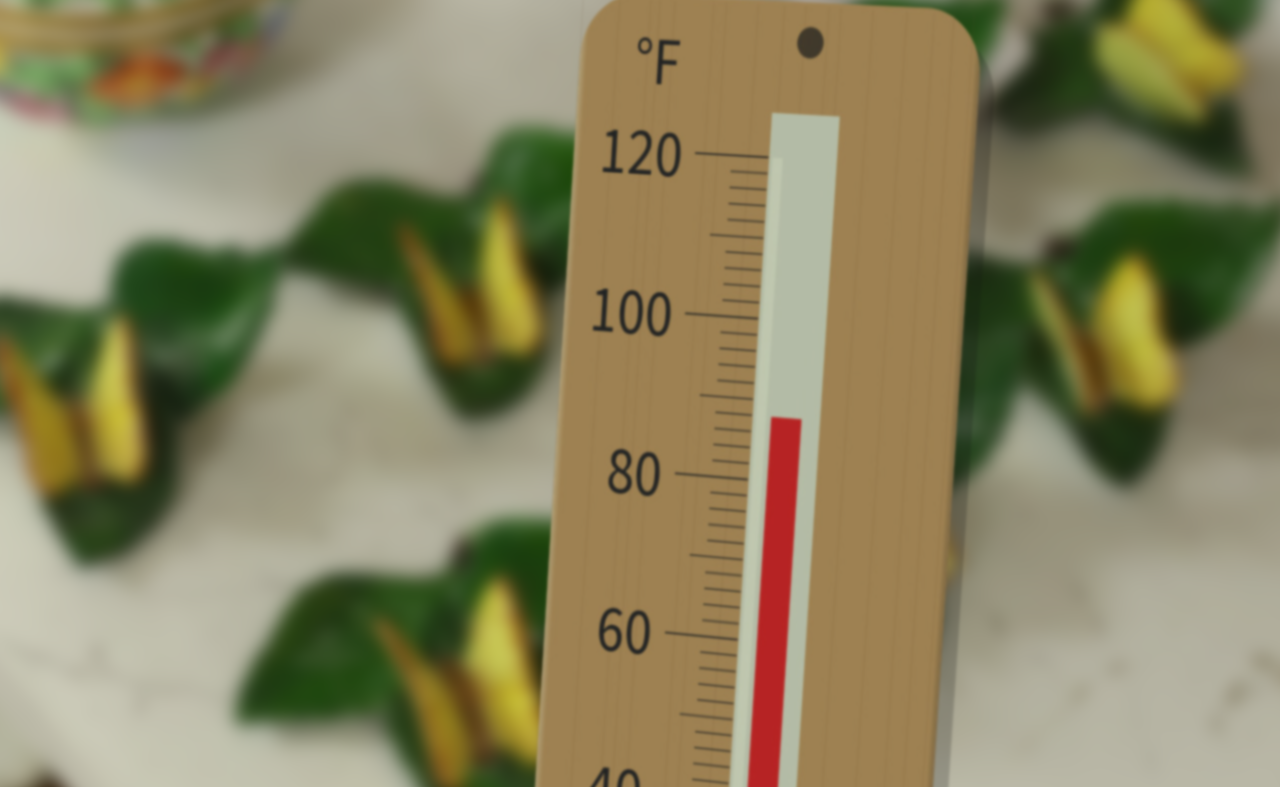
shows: 88 °F
